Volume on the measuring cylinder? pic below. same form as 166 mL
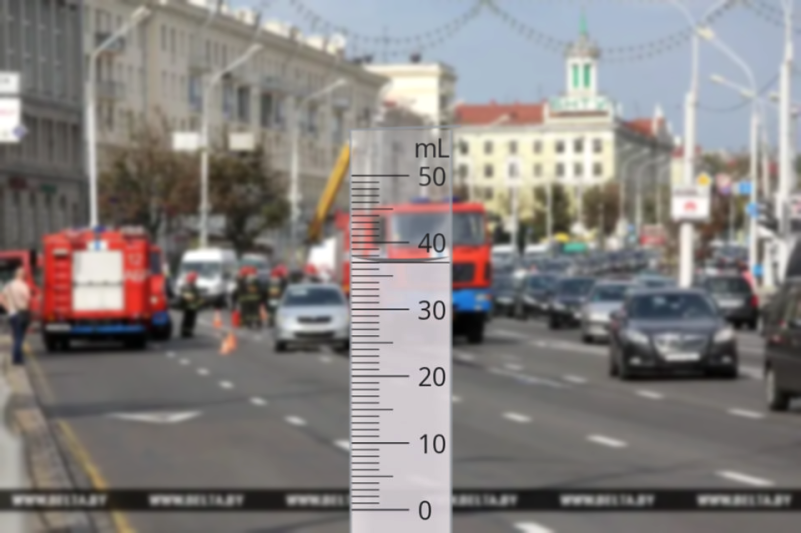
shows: 37 mL
